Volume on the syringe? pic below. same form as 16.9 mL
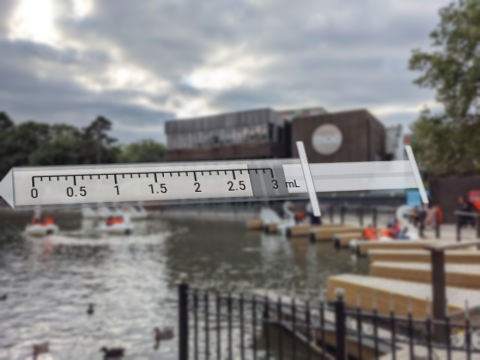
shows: 2.7 mL
